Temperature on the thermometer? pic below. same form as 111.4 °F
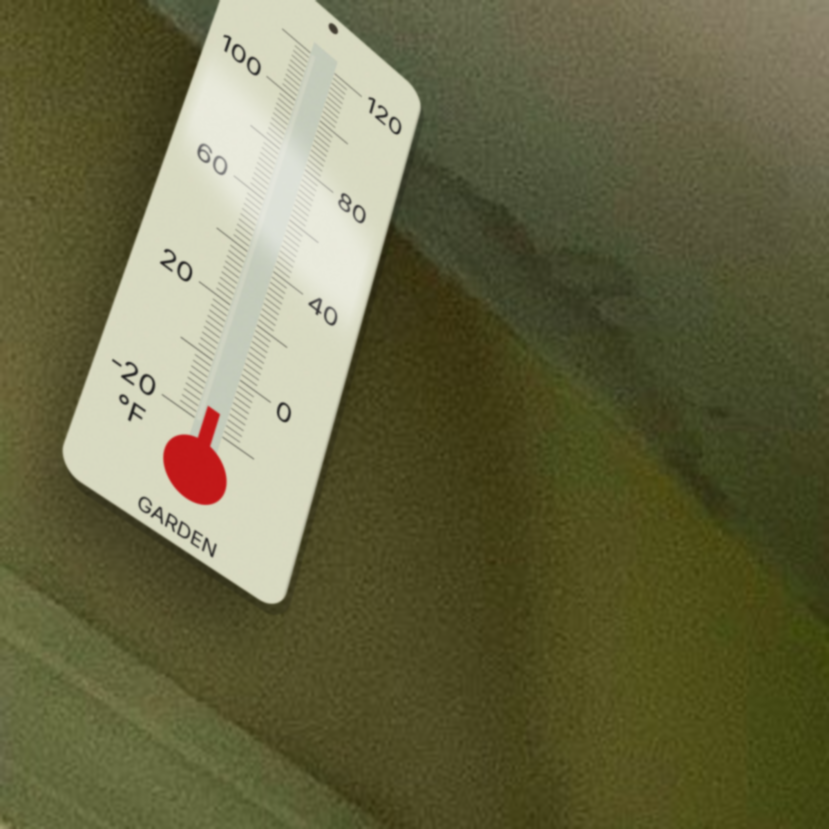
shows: -14 °F
